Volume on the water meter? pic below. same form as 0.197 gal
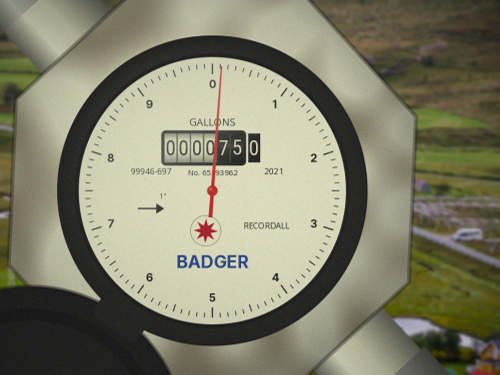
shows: 750.1 gal
